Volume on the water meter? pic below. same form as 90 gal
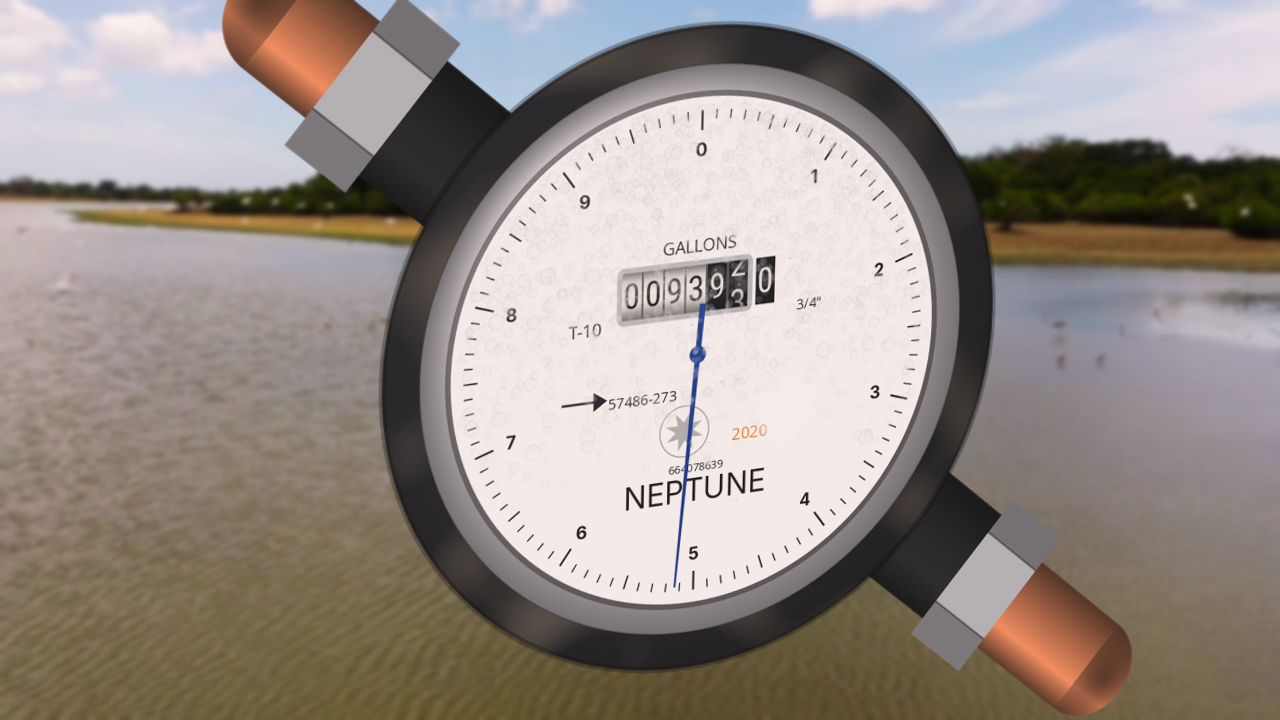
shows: 93925.1 gal
